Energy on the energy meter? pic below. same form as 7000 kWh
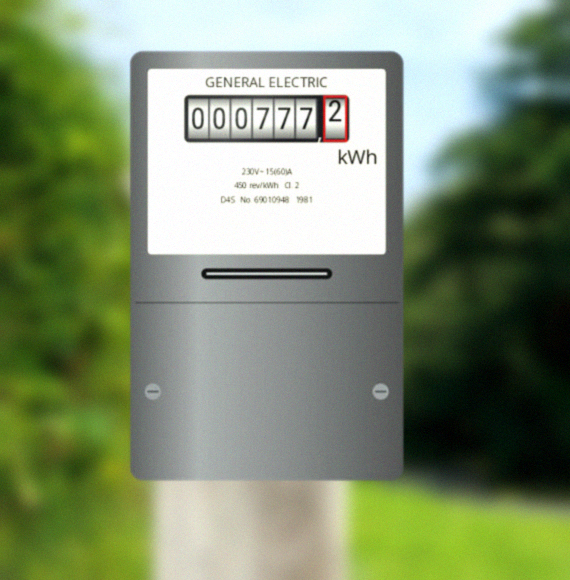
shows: 777.2 kWh
